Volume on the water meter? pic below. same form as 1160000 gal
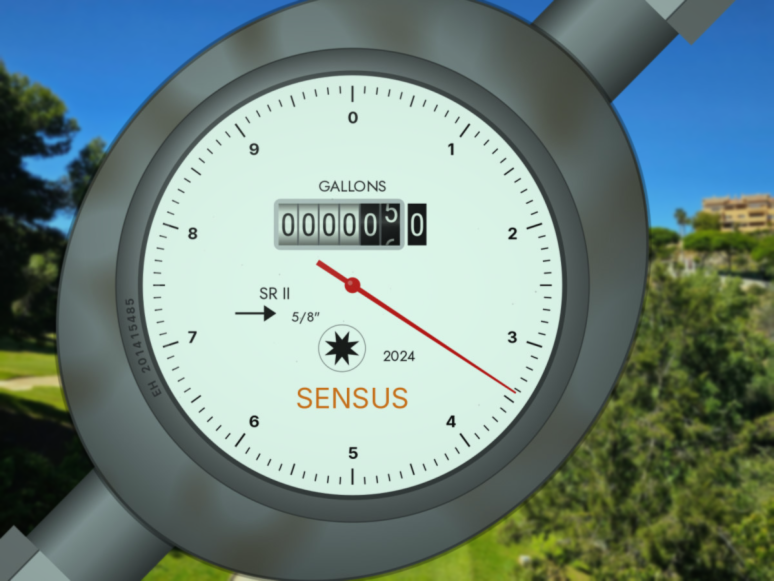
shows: 53.4 gal
